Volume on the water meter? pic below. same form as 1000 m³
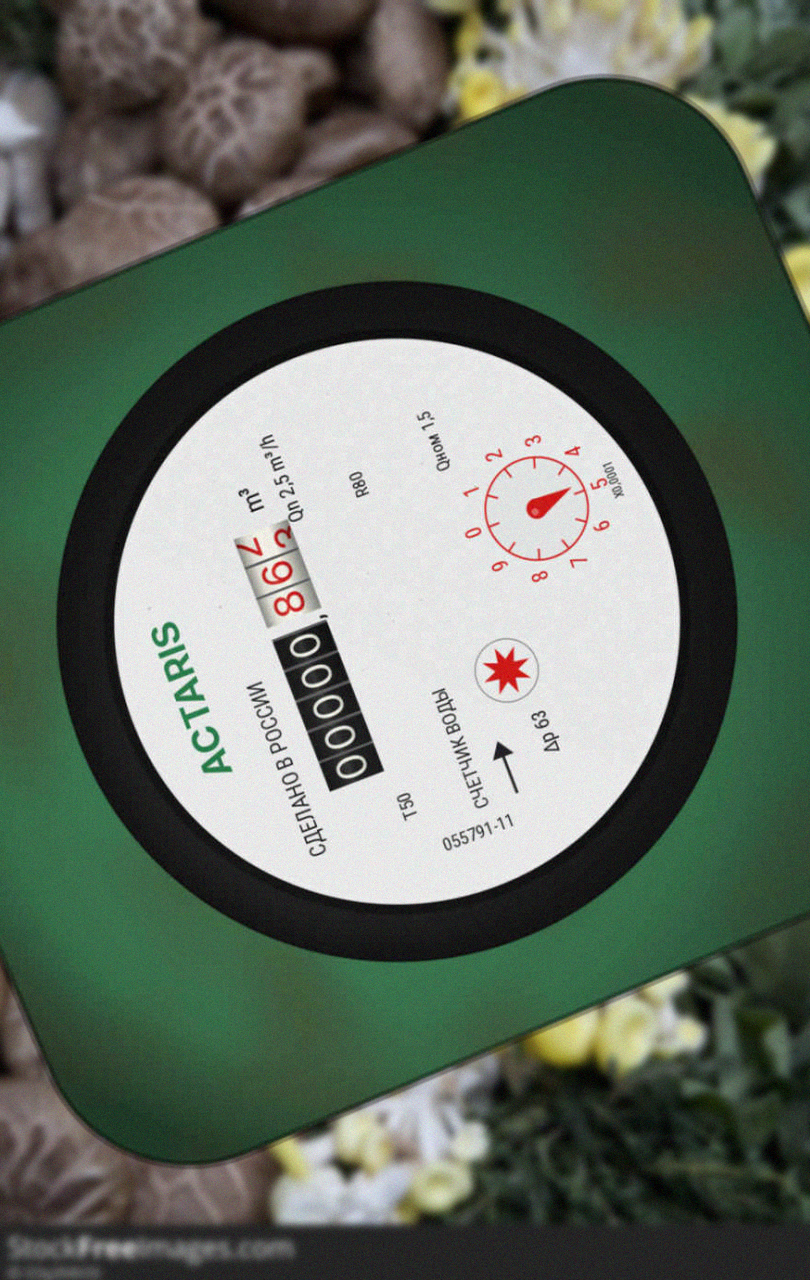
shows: 0.8624 m³
